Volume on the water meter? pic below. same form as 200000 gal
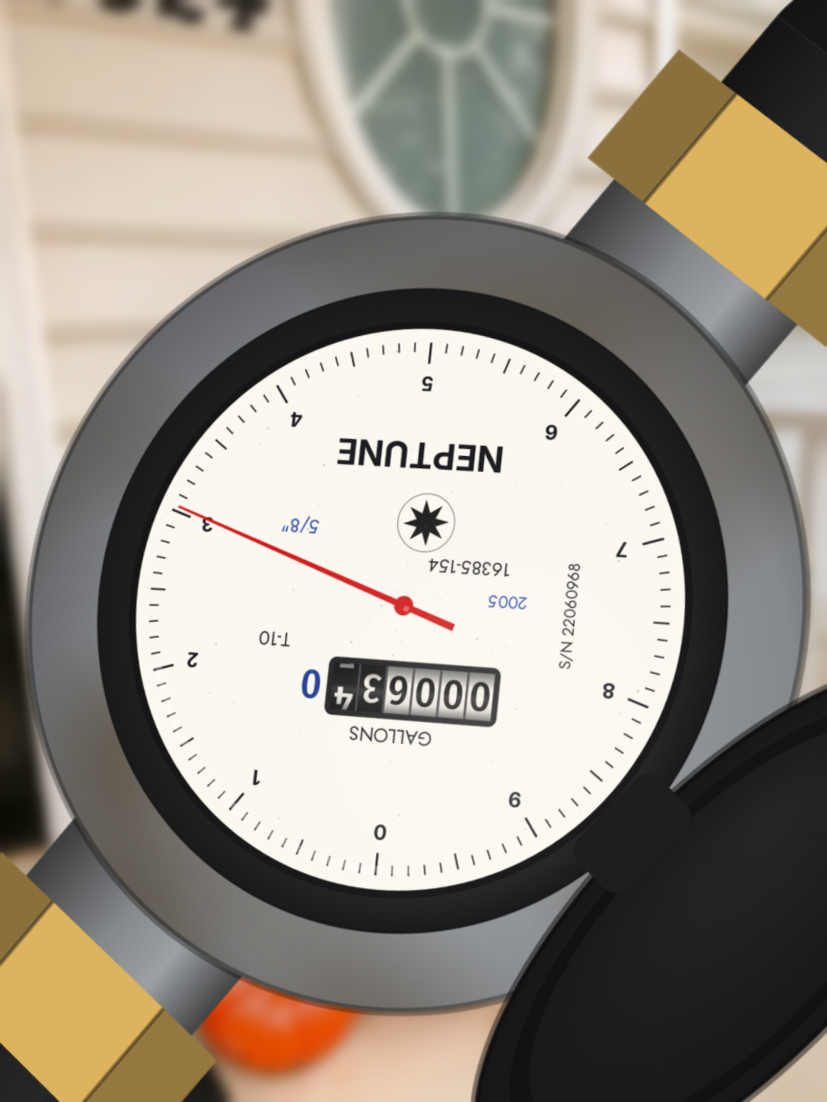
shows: 6343.0 gal
